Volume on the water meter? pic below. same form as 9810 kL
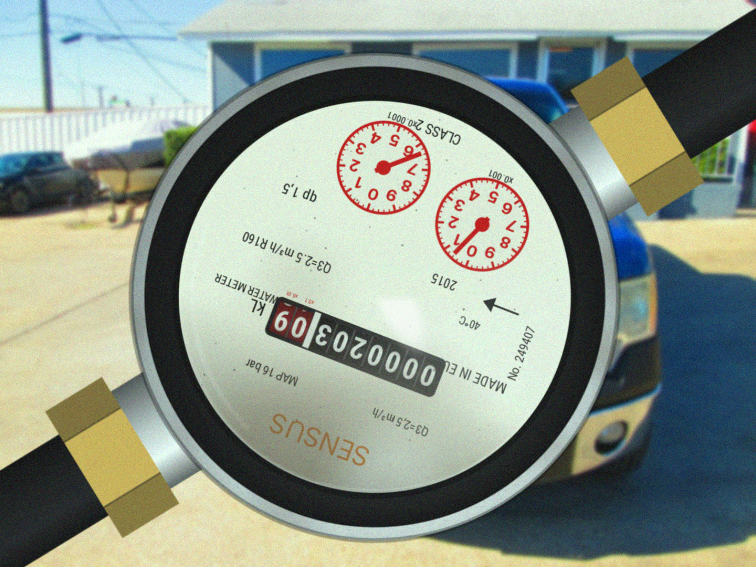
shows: 203.0906 kL
